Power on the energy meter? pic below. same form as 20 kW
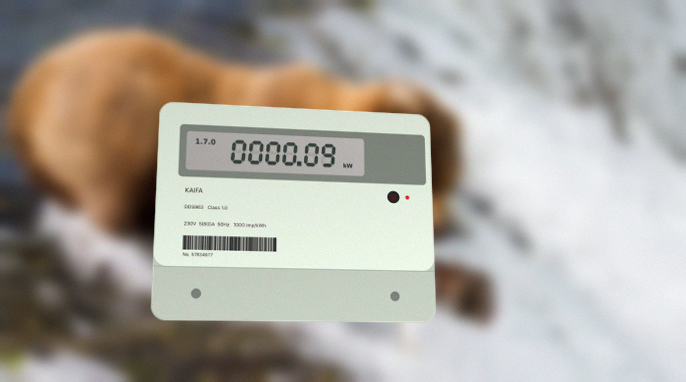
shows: 0.09 kW
